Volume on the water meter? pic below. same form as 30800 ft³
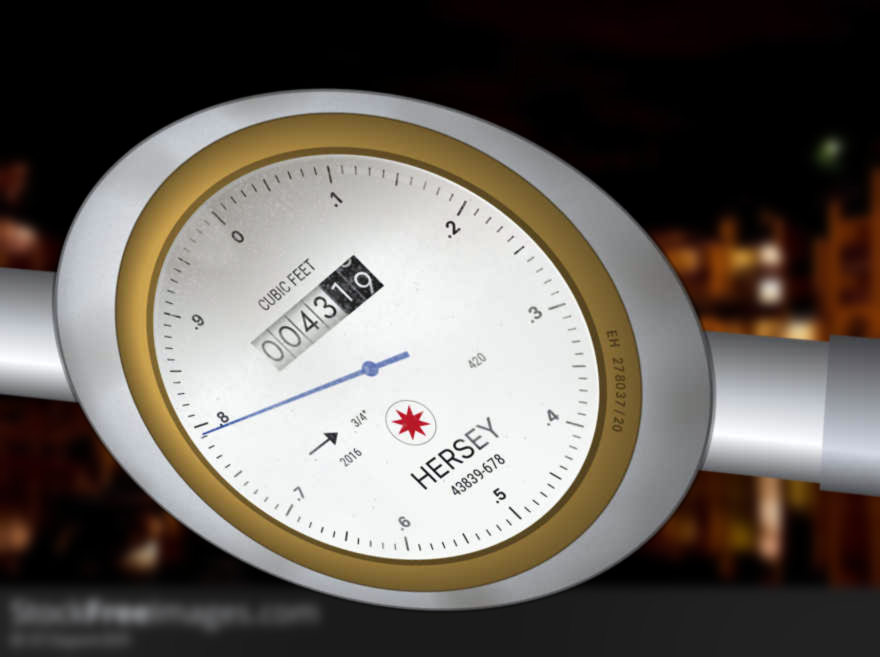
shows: 4318.79 ft³
